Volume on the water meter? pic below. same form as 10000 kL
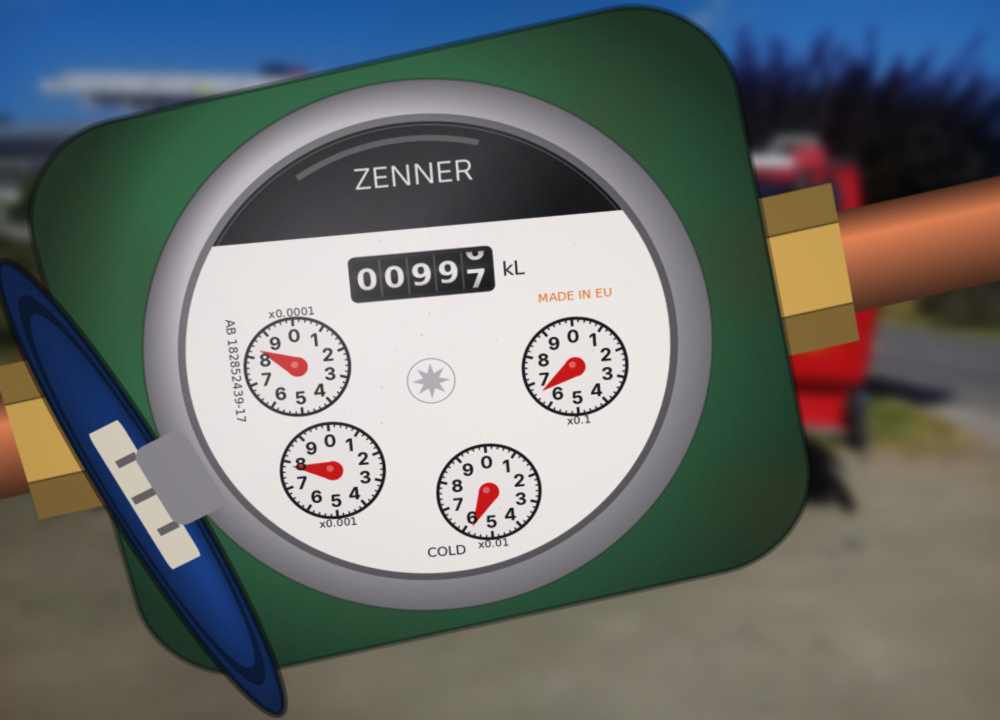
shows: 996.6578 kL
